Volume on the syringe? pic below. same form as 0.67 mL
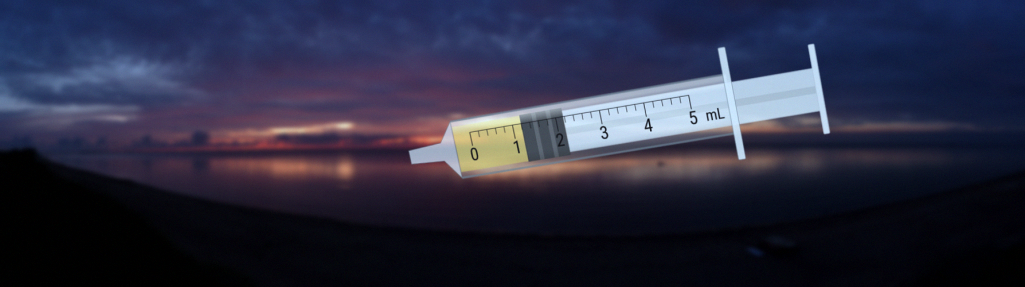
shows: 1.2 mL
